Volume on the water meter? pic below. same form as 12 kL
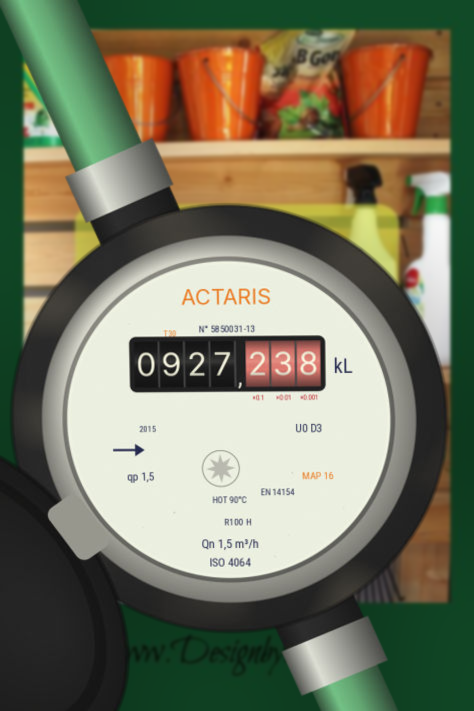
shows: 927.238 kL
